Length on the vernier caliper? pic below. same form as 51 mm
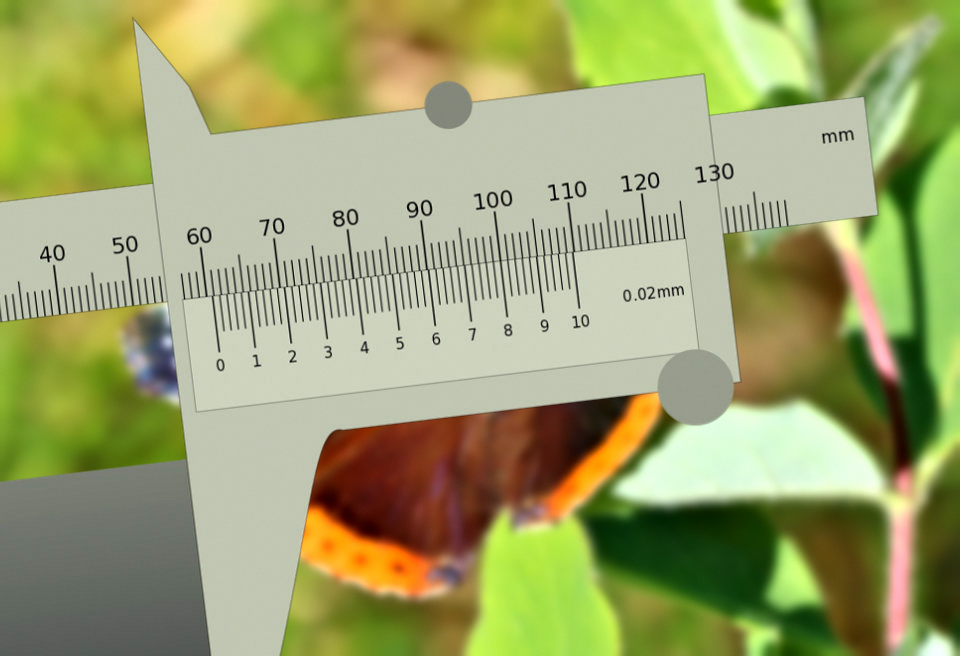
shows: 60.8 mm
